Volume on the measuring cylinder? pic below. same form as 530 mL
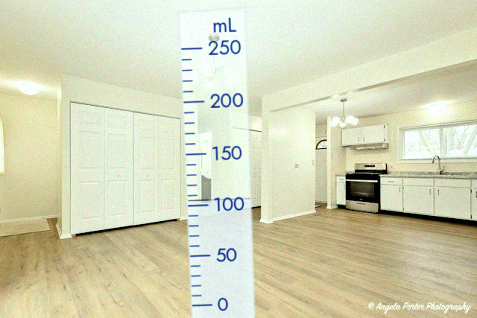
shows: 105 mL
